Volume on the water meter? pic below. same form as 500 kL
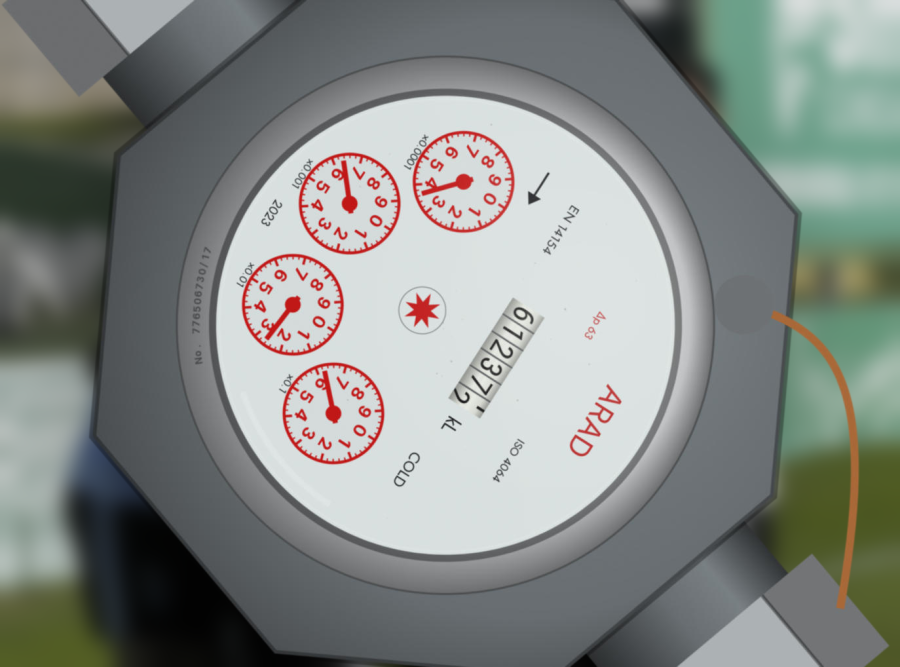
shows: 612371.6263 kL
